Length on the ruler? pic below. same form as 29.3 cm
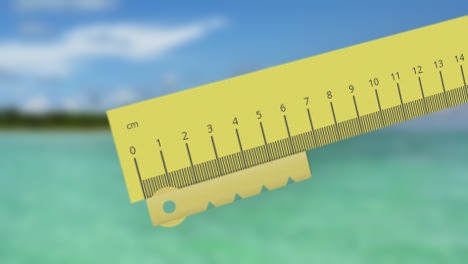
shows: 6.5 cm
